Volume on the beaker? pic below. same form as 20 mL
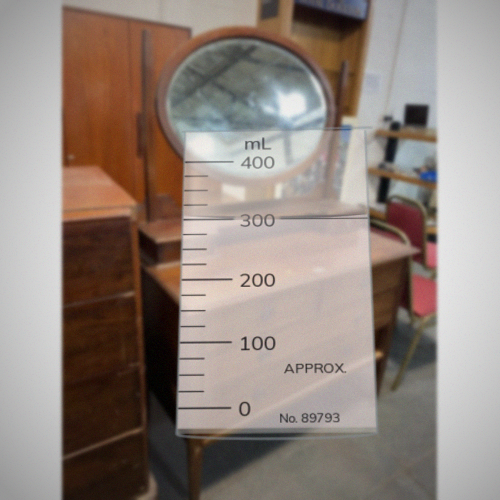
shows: 300 mL
